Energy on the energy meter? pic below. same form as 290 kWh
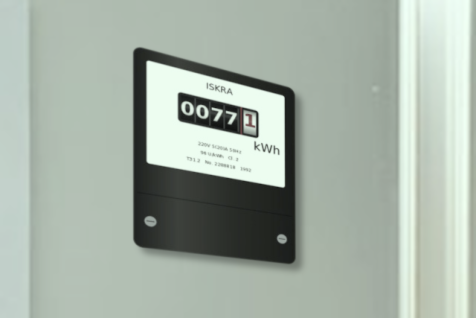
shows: 77.1 kWh
